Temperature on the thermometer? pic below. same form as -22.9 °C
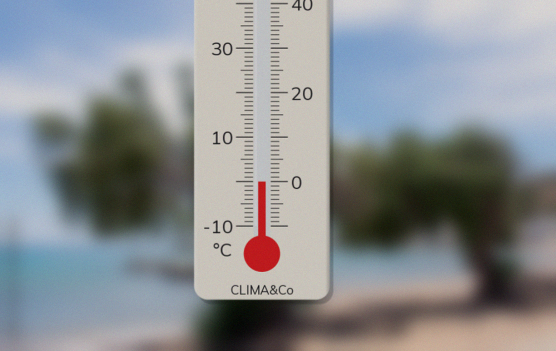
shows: 0 °C
